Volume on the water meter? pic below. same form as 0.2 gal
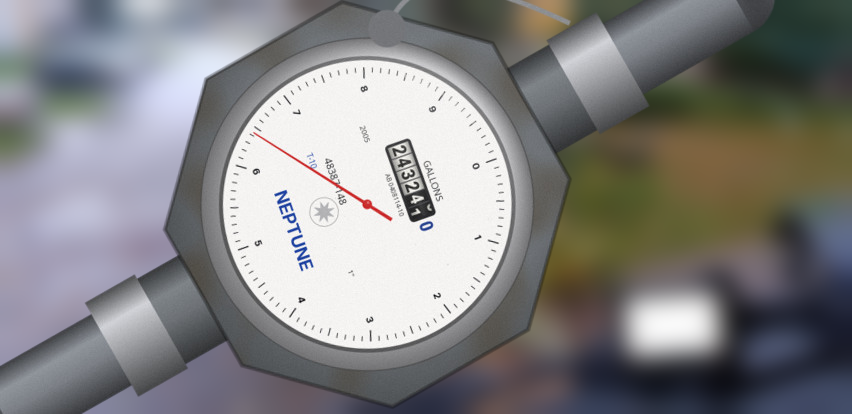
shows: 2432406.4 gal
